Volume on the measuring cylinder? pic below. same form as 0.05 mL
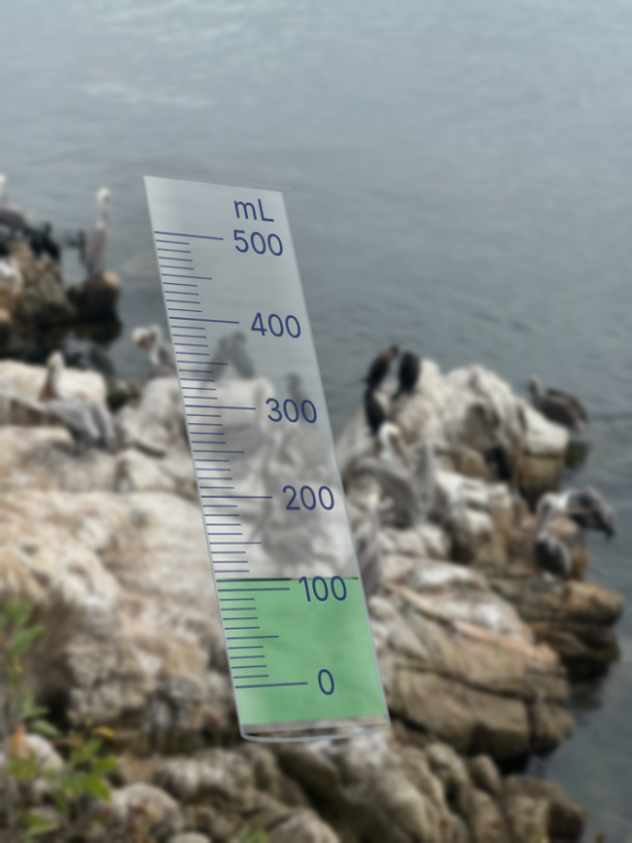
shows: 110 mL
